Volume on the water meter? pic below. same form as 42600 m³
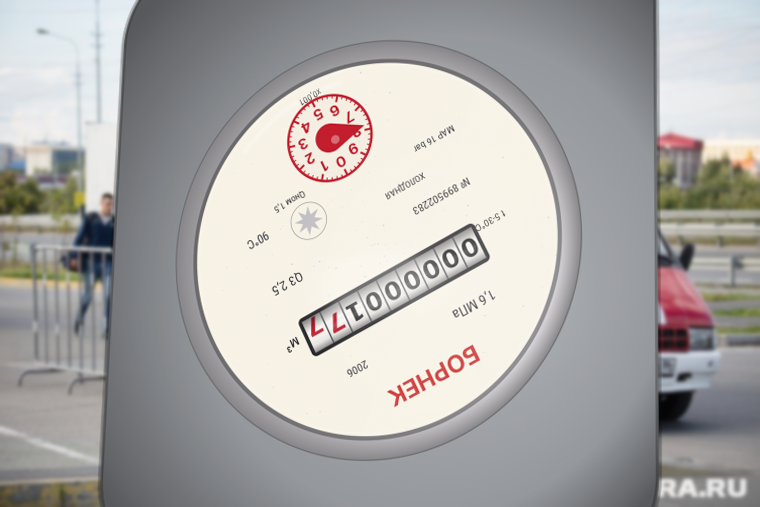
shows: 1.767 m³
